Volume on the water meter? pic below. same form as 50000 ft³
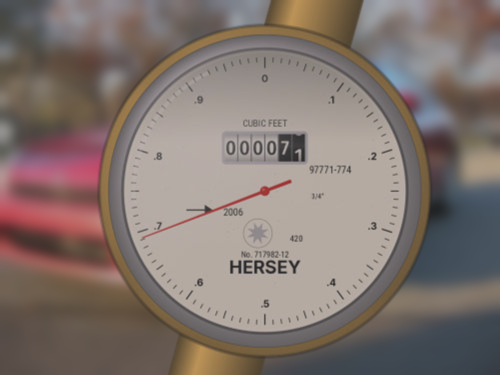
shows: 70.69 ft³
